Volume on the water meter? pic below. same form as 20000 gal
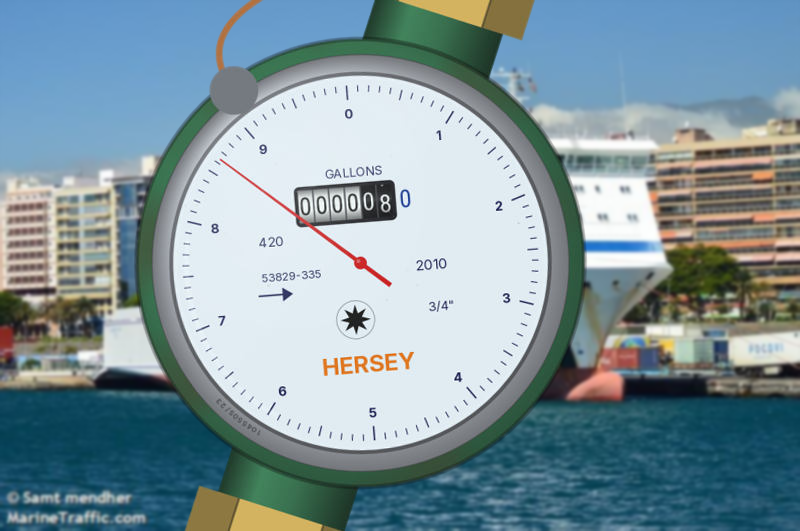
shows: 78.6 gal
